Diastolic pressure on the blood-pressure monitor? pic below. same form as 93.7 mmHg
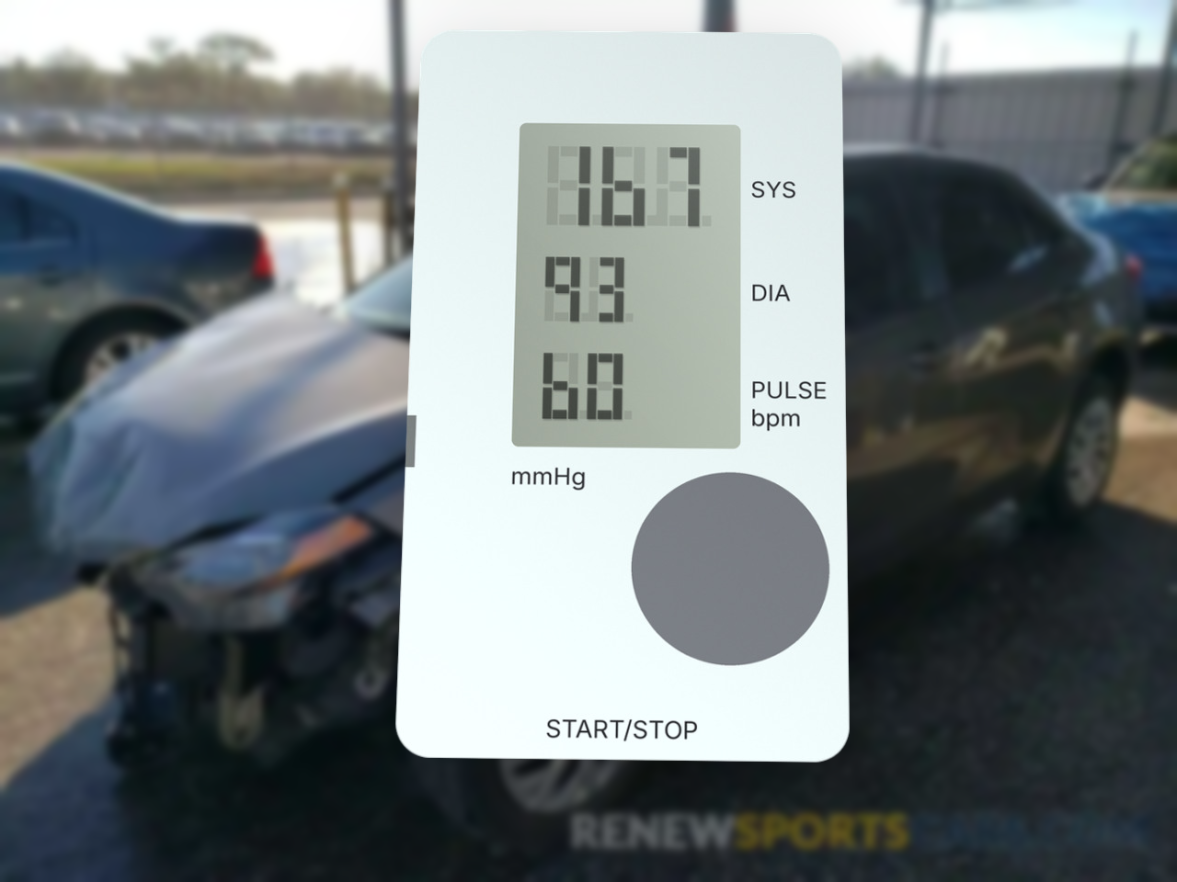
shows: 93 mmHg
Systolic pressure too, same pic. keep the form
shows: 167 mmHg
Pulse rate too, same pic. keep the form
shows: 60 bpm
